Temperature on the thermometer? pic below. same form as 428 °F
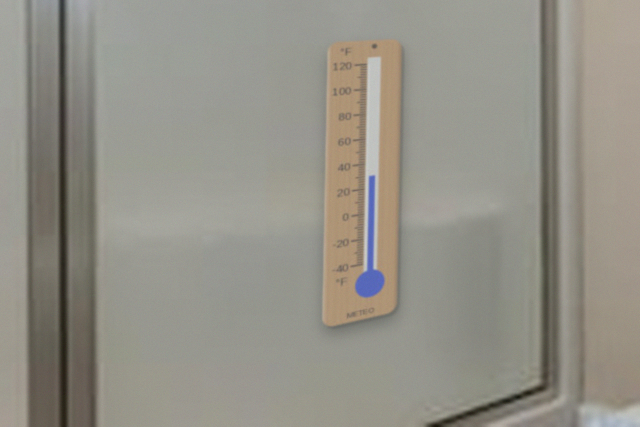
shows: 30 °F
